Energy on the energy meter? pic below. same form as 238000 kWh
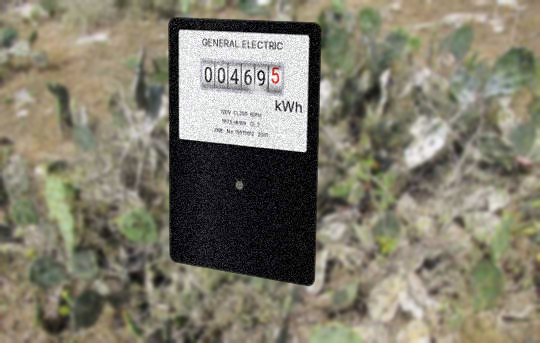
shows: 469.5 kWh
